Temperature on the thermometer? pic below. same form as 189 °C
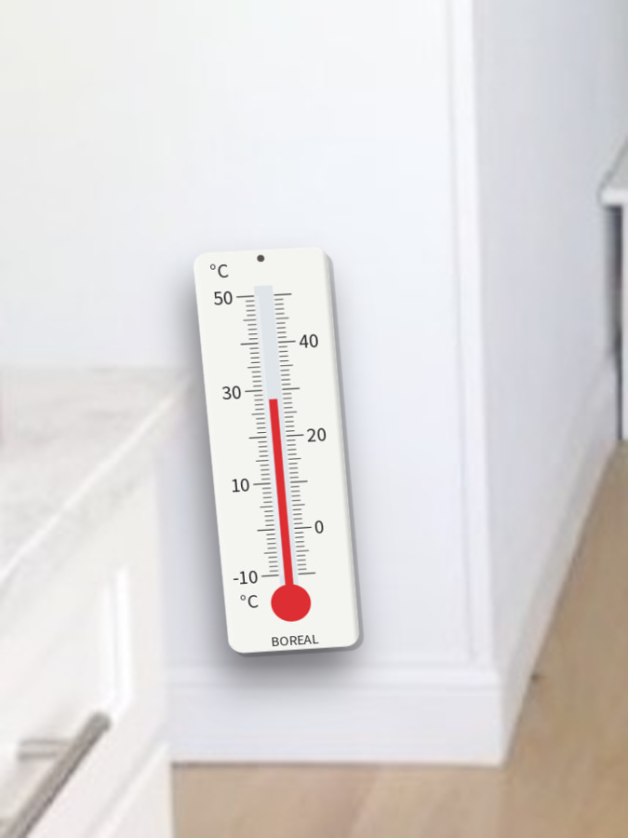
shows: 28 °C
